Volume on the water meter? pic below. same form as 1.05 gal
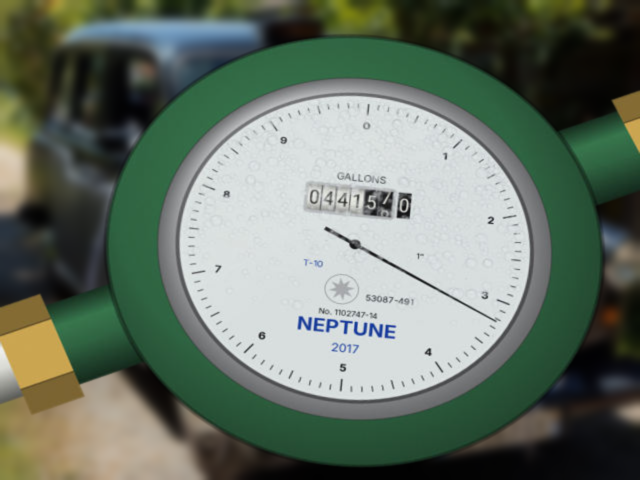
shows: 441573.2 gal
